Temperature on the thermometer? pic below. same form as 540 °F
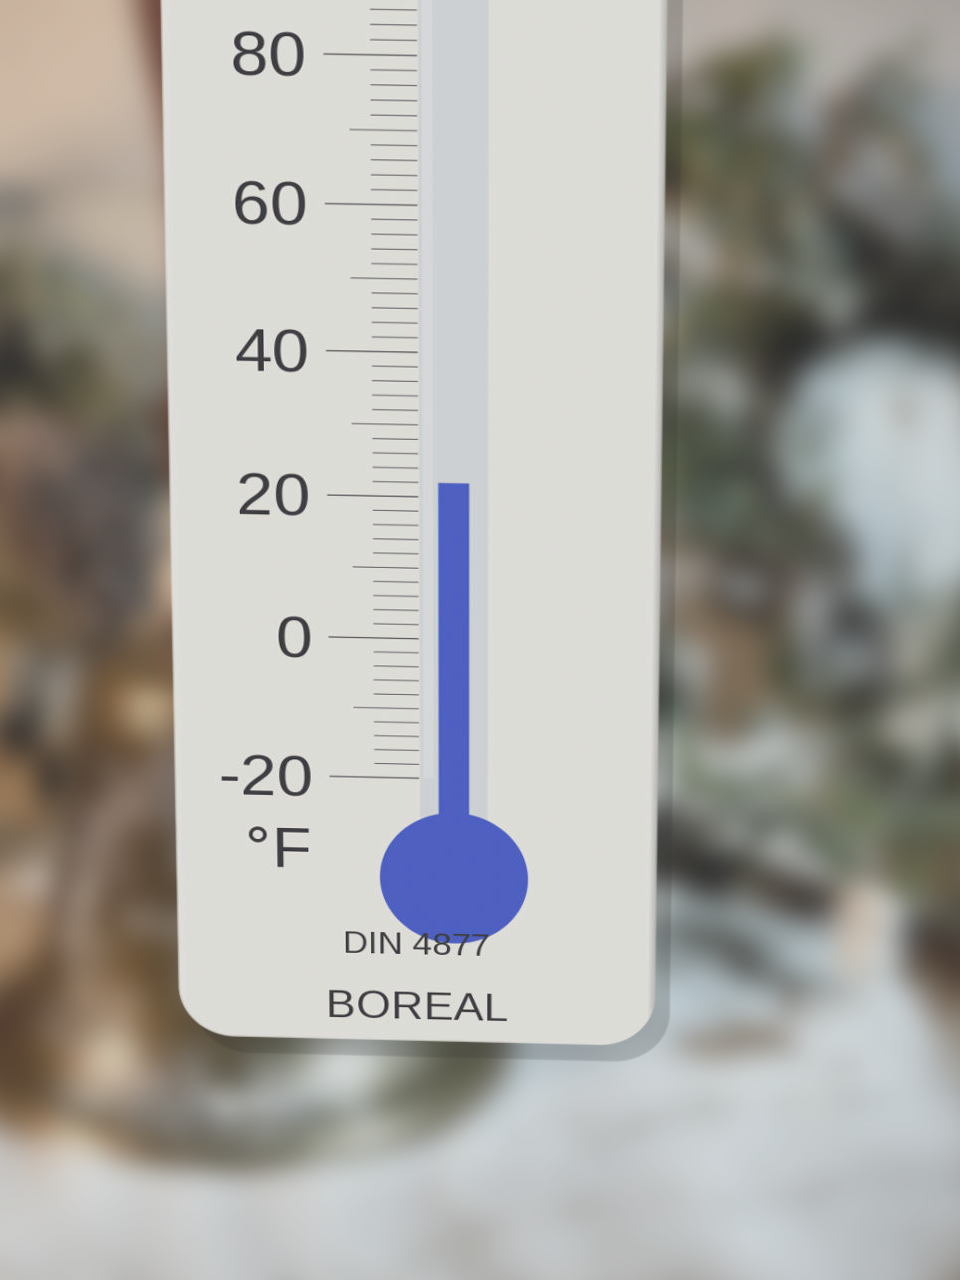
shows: 22 °F
